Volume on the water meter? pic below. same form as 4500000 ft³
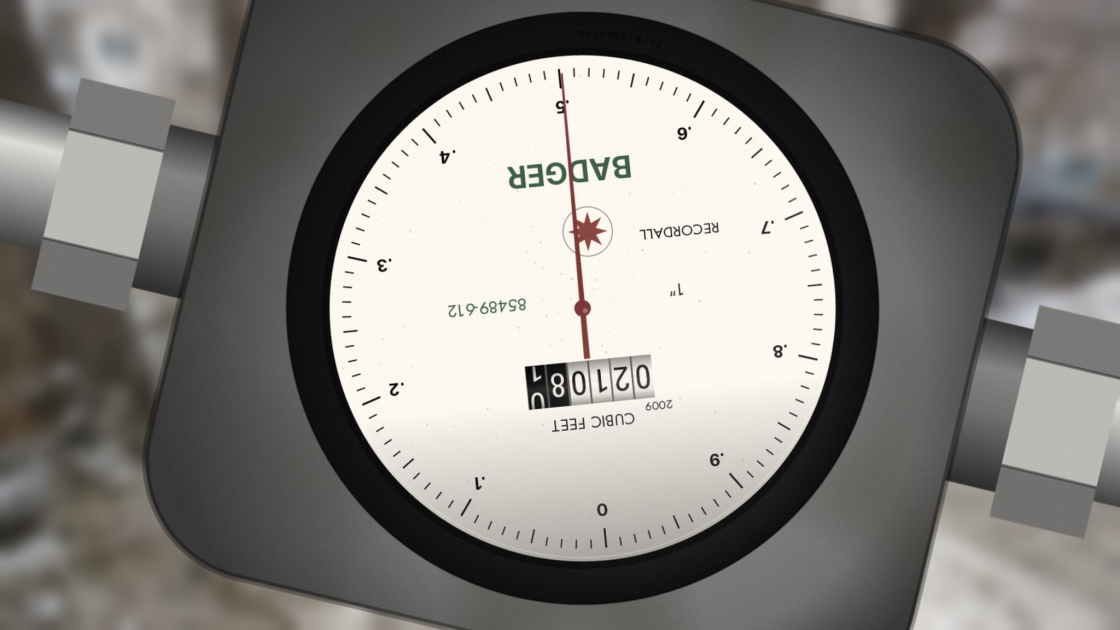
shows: 21080.50 ft³
